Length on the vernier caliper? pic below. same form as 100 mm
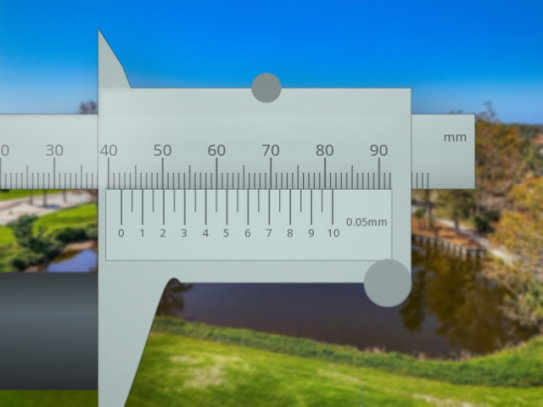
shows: 42.4 mm
